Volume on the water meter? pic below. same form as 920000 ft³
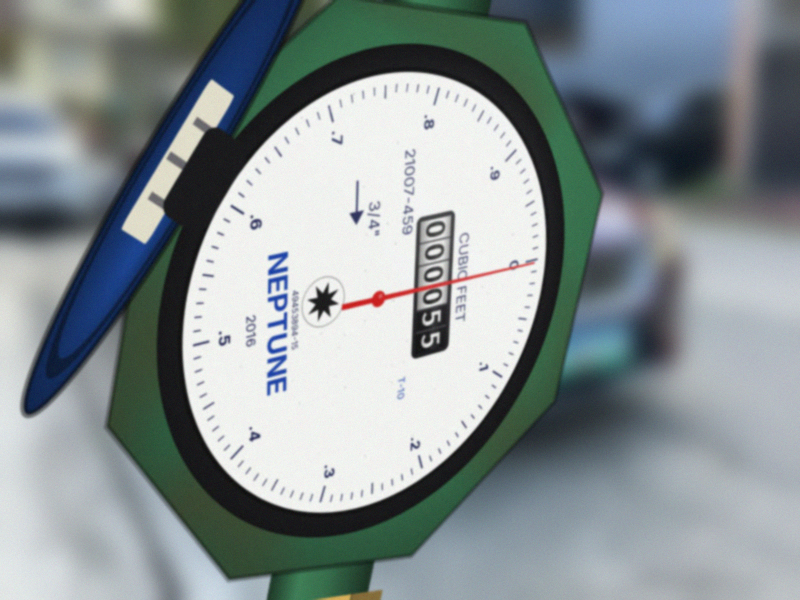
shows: 55.00 ft³
